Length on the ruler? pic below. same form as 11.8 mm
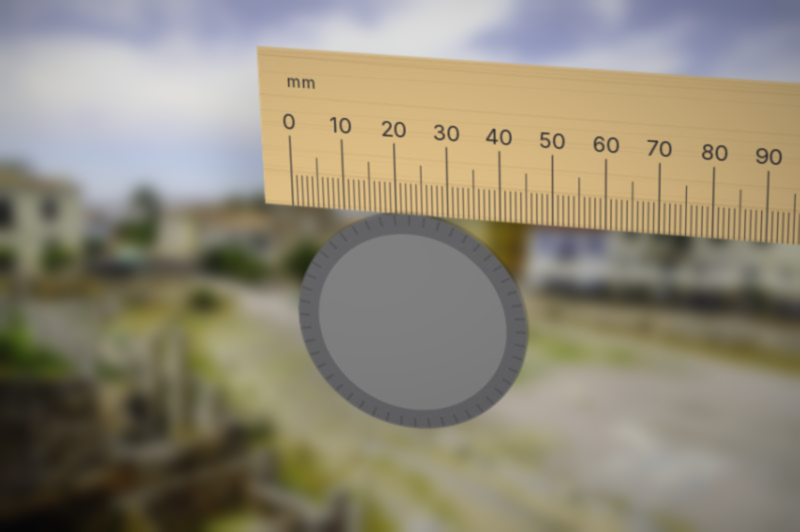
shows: 45 mm
